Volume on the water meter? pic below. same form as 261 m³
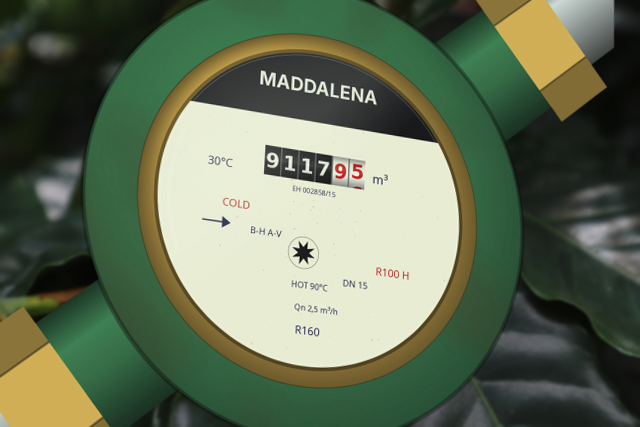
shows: 9117.95 m³
